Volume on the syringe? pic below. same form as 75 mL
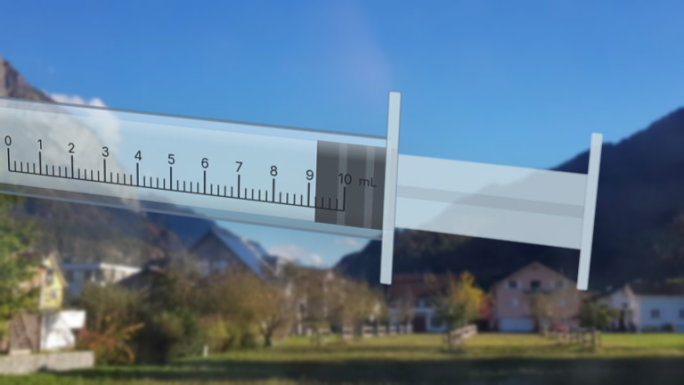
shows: 9.2 mL
